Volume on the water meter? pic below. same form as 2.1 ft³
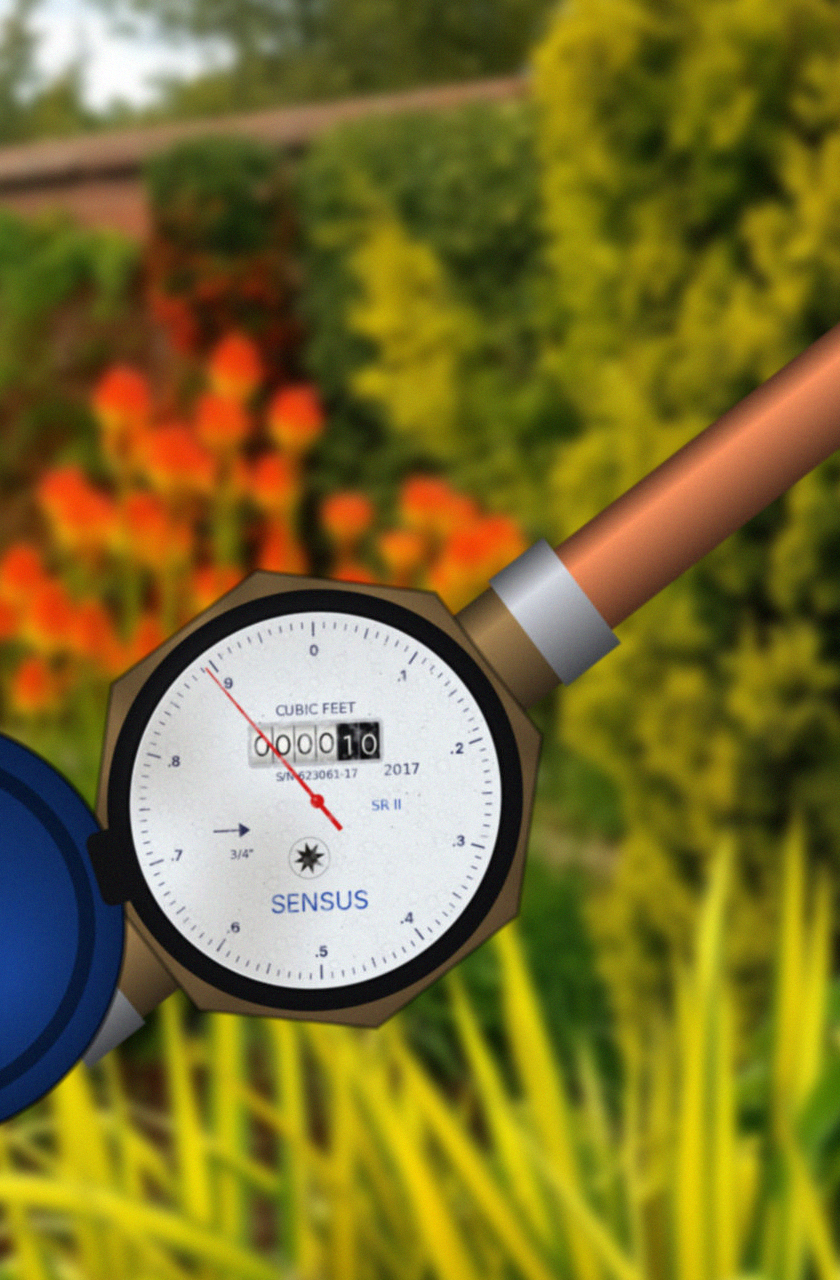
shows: 9.89 ft³
